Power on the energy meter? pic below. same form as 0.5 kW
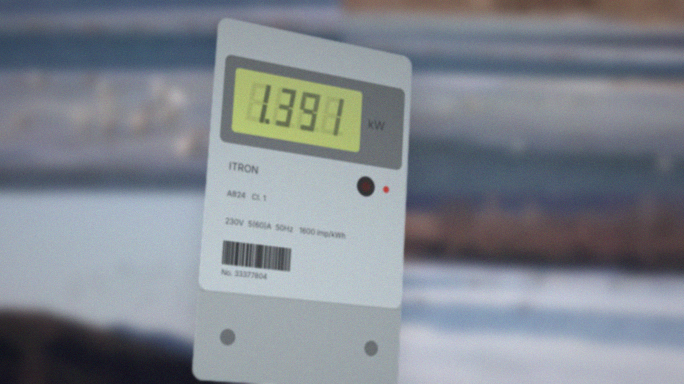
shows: 1.391 kW
